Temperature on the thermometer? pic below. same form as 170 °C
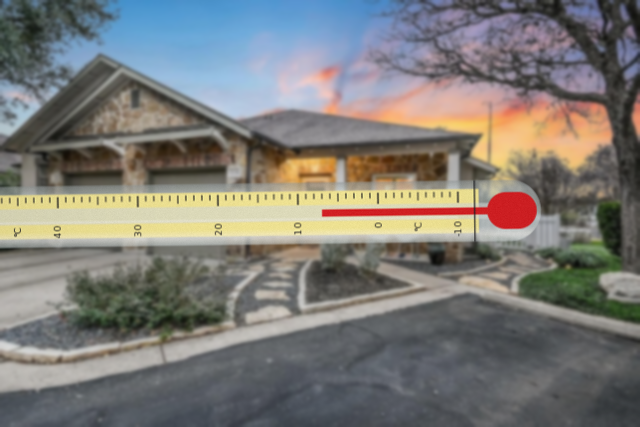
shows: 7 °C
